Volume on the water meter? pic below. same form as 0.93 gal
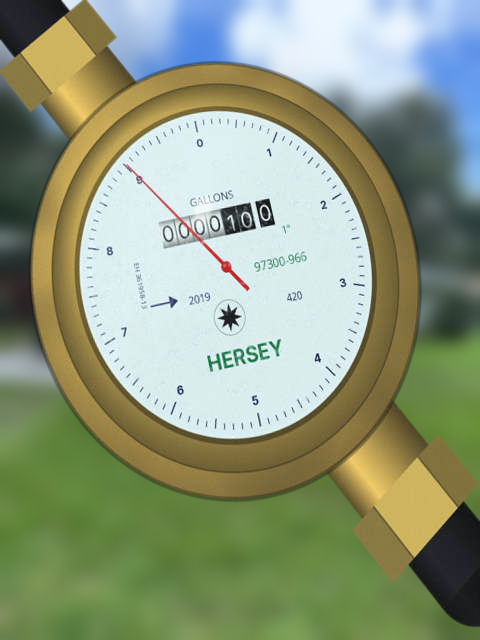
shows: 99.0 gal
